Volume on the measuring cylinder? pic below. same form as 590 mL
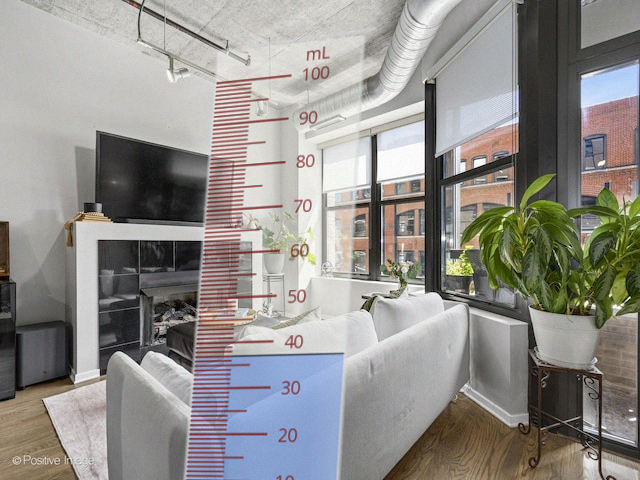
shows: 37 mL
